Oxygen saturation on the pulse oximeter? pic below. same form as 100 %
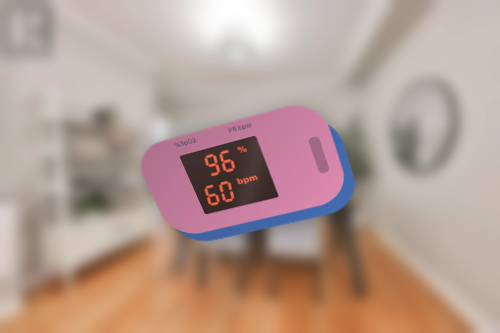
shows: 96 %
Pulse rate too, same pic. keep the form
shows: 60 bpm
